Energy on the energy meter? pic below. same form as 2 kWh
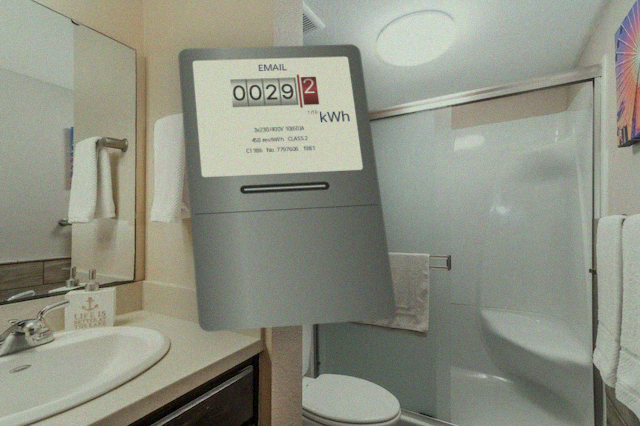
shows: 29.2 kWh
